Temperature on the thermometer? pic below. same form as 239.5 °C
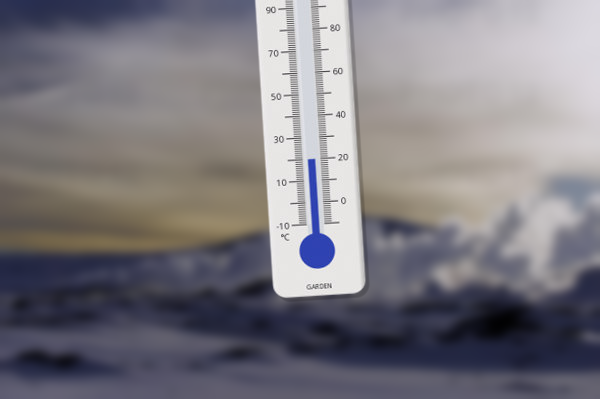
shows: 20 °C
